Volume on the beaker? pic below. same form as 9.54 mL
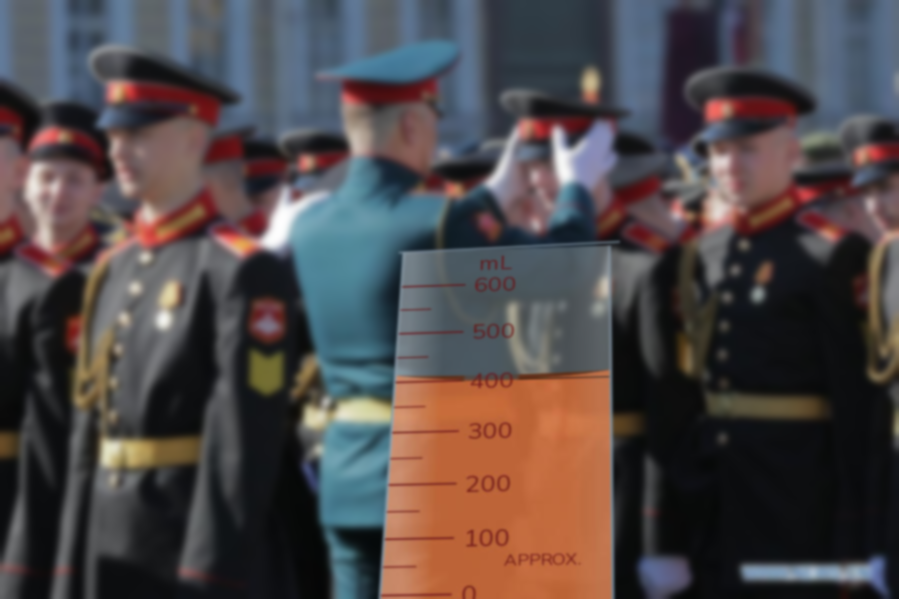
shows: 400 mL
